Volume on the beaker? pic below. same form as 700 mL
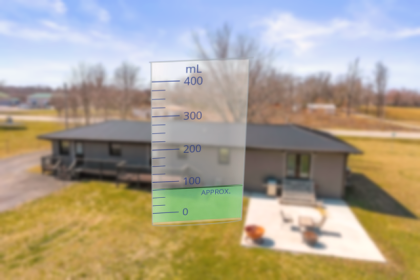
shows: 75 mL
